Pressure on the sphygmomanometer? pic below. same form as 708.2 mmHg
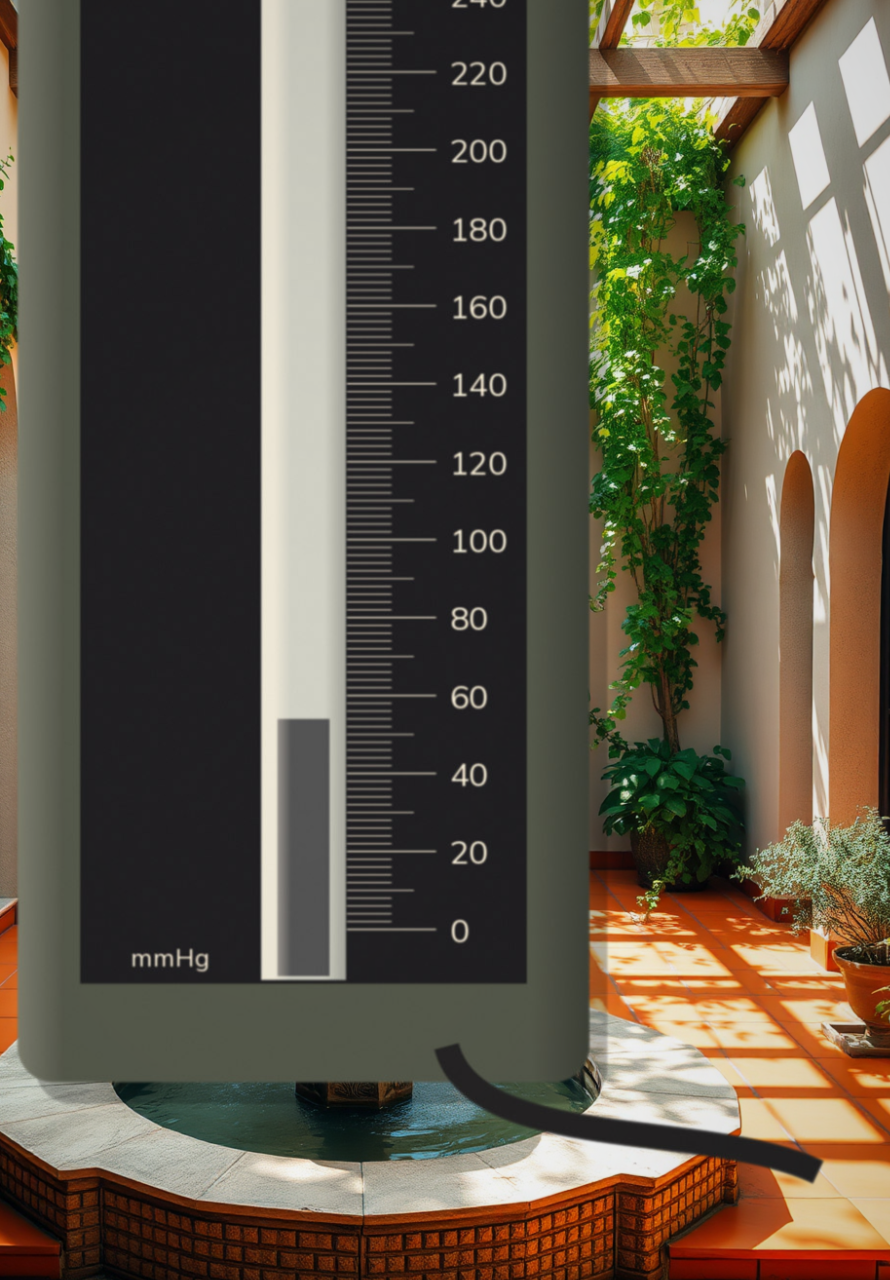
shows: 54 mmHg
